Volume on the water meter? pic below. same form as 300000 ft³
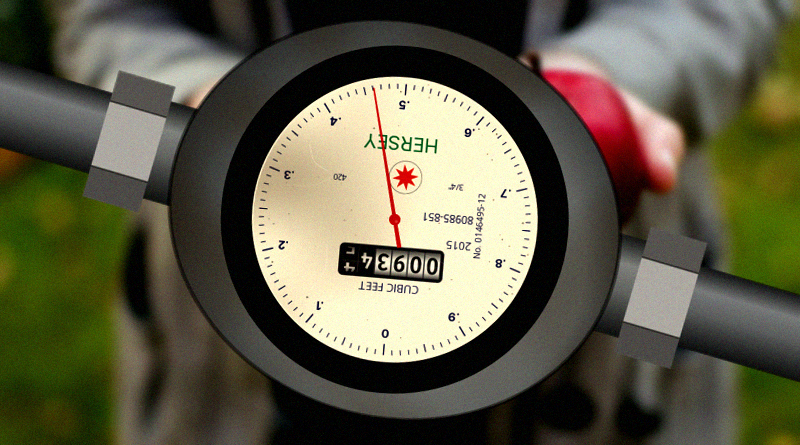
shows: 9344.46 ft³
